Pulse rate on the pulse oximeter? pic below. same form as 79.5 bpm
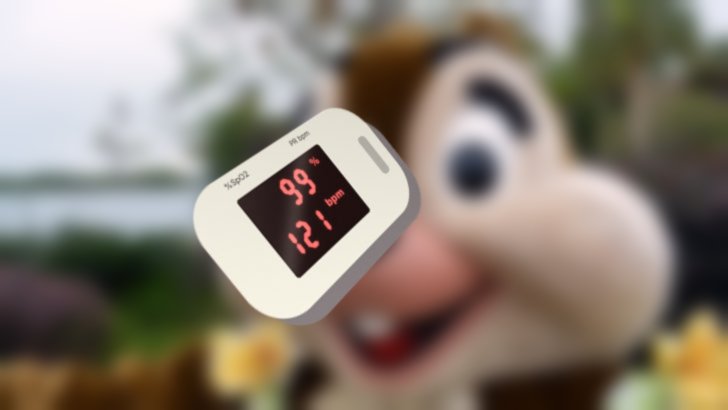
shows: 121 bpm
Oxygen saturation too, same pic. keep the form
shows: 99 %
